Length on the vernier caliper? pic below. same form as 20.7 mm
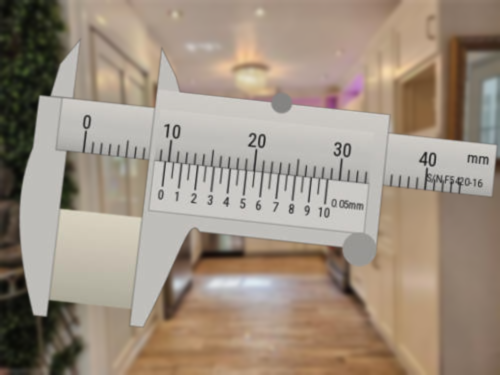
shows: 9.6 mm
